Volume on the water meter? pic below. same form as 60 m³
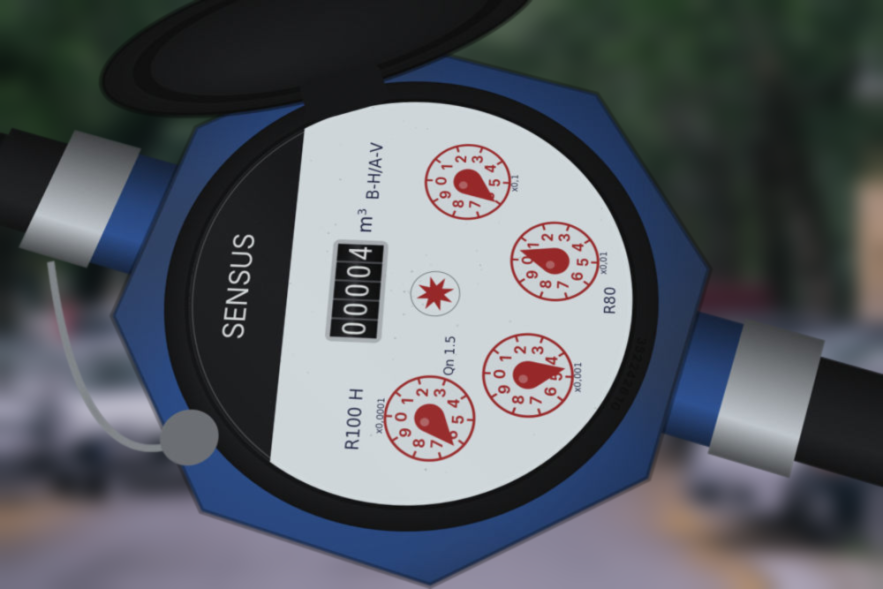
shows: 4.6046 m³
